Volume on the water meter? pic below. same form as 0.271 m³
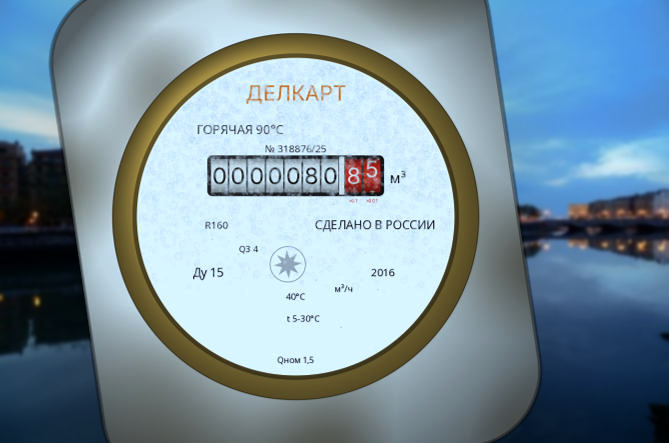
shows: 80.85 m³
